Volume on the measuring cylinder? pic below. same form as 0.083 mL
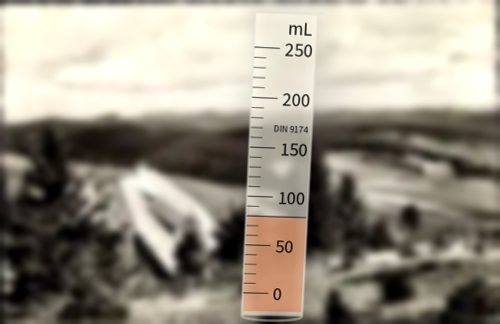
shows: 80 mL
